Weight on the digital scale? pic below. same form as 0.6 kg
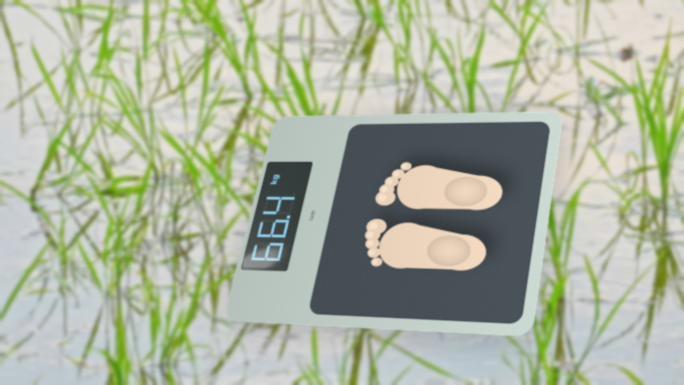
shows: 66.4 kg
